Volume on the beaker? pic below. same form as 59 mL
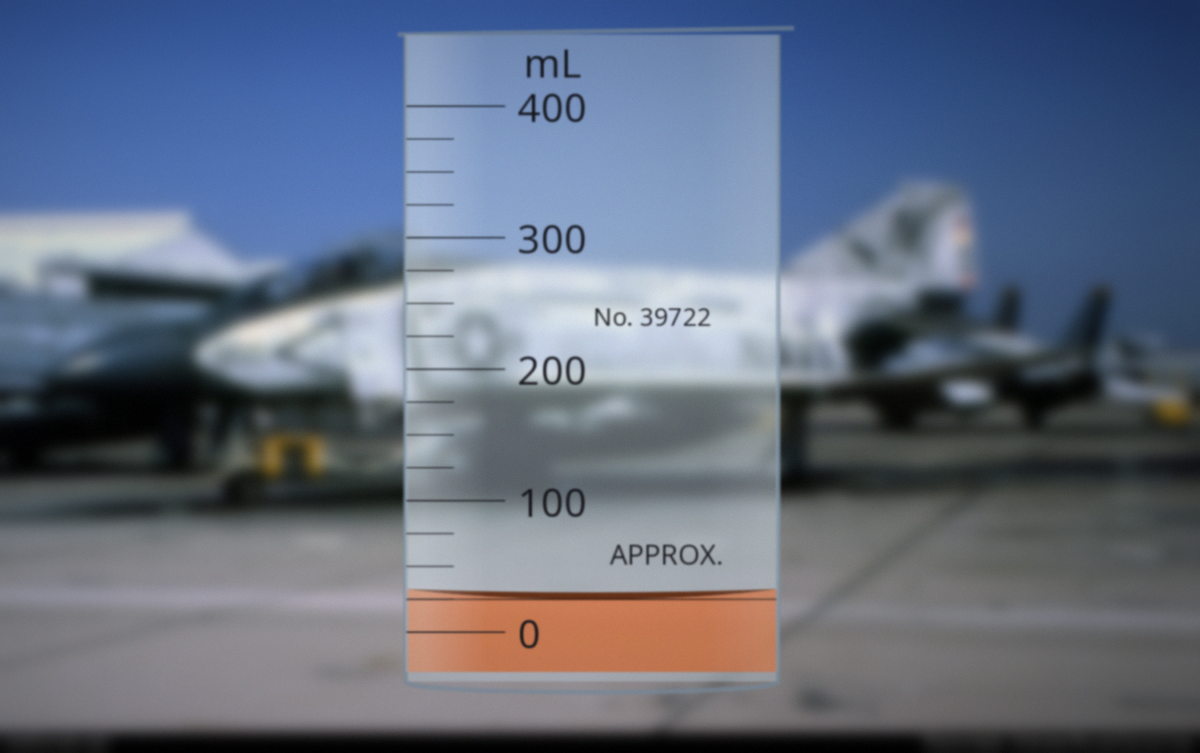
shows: 25 mL
